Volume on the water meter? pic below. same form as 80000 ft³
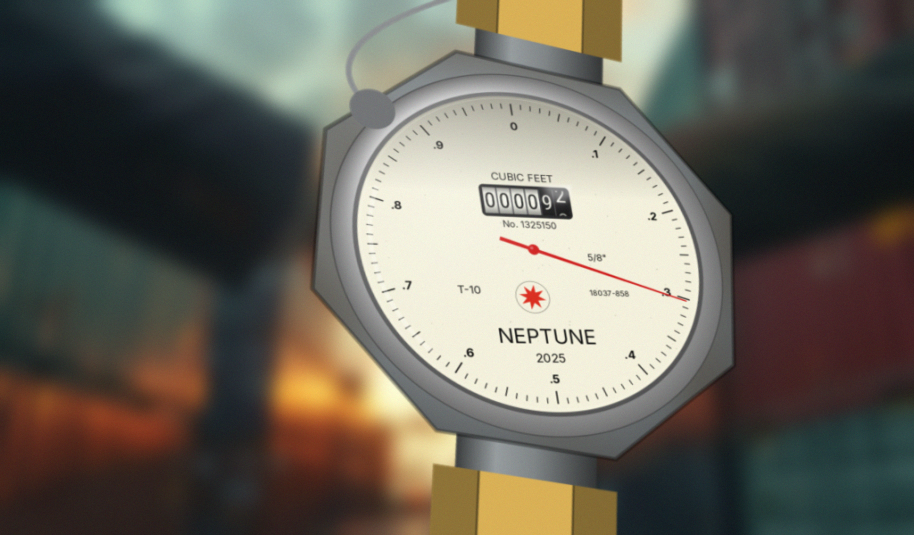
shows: 92.30 ft³
